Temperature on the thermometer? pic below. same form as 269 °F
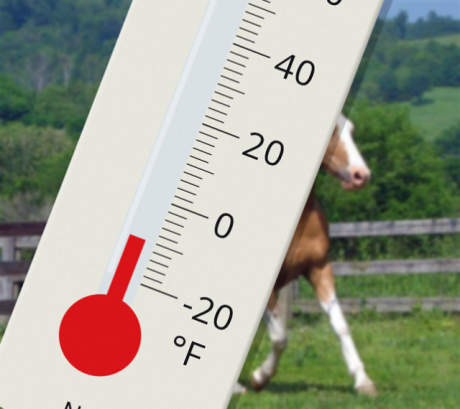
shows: -10 °F
